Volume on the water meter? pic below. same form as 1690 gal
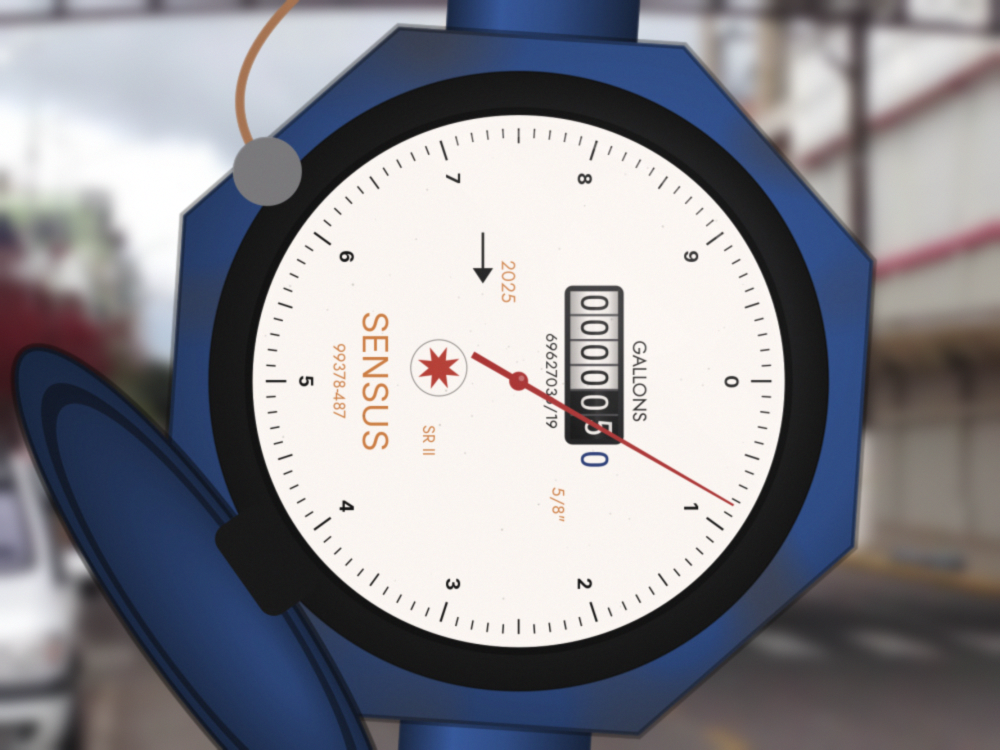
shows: 50.8 gal
